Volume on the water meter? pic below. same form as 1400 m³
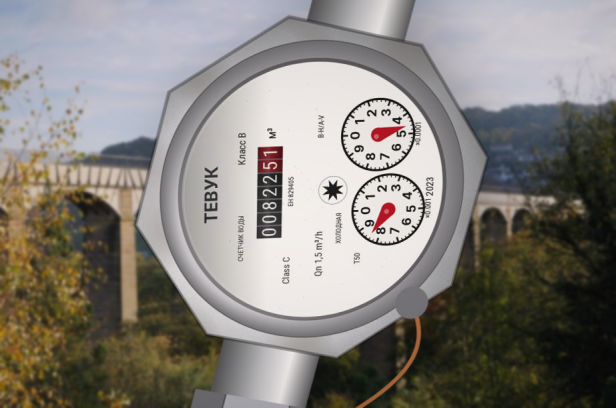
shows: 822.5184 m³
